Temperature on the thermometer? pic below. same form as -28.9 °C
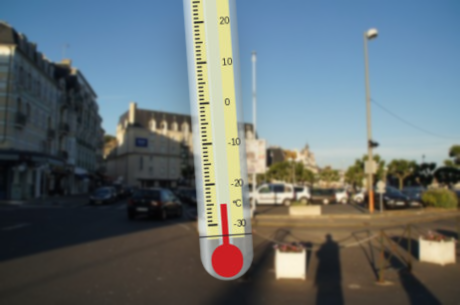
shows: -25 °C
